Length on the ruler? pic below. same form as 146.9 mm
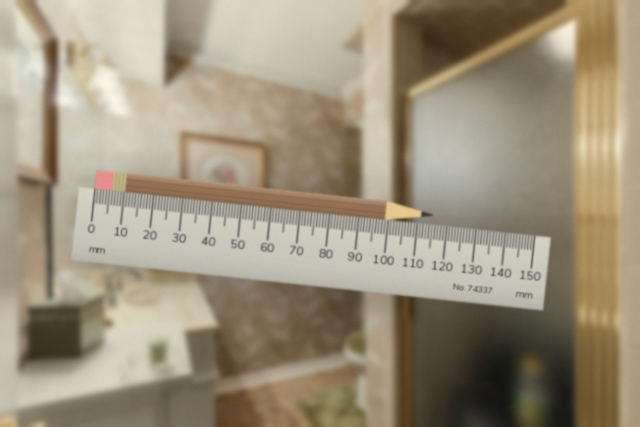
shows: 115 mm
